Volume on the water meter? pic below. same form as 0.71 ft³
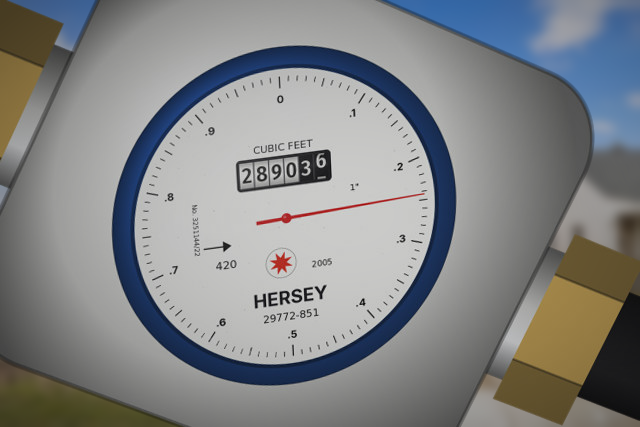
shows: 289036.24 ft³
